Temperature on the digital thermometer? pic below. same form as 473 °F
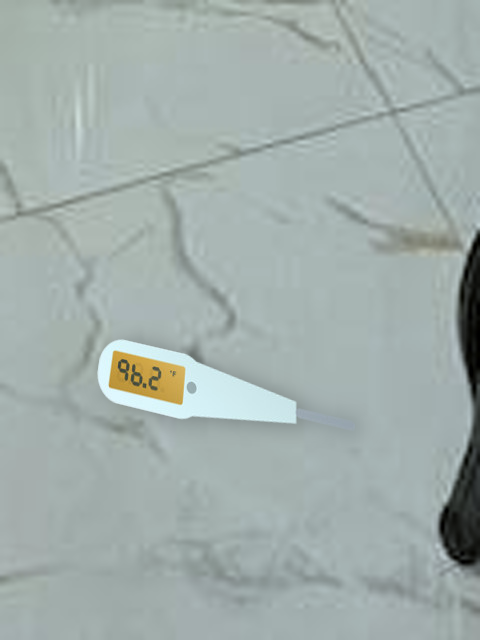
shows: 96.2 °F
